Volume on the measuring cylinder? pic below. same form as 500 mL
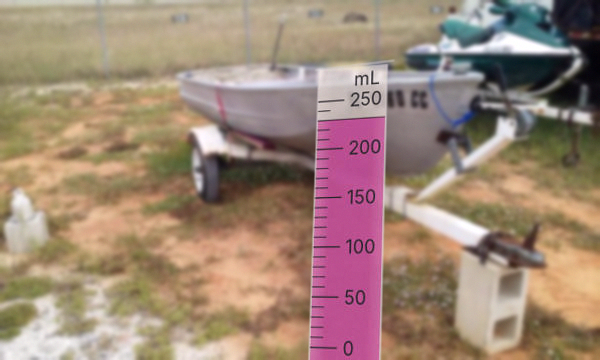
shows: 230 mL
